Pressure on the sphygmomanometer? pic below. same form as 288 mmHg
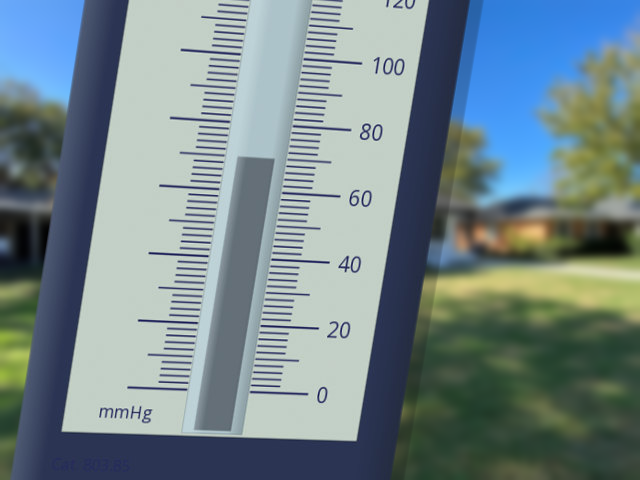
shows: 70 mmHg
